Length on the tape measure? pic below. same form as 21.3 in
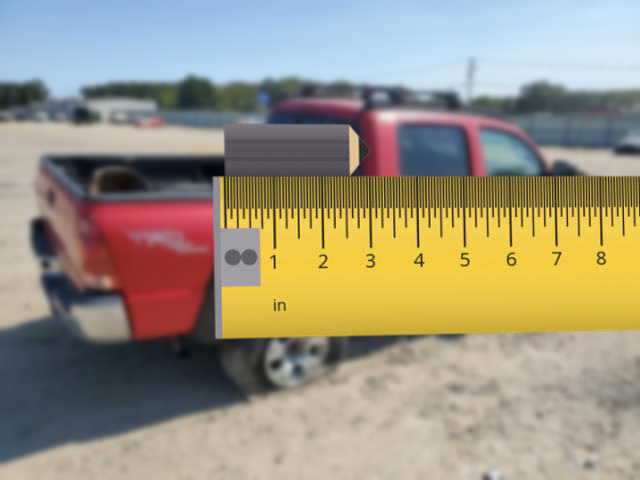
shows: 3 in
